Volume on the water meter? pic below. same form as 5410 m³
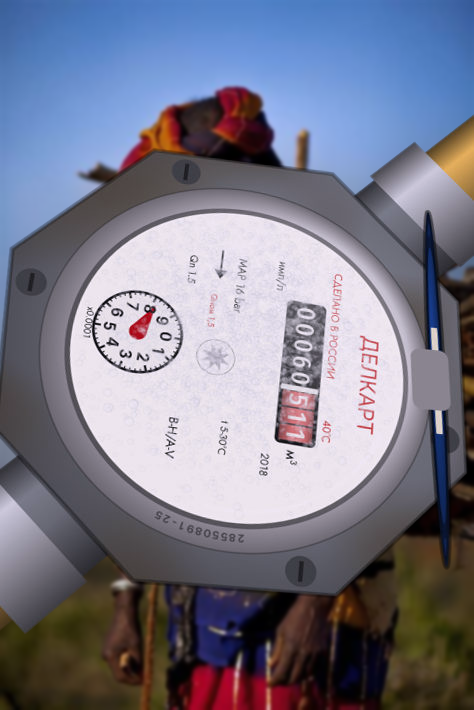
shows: 60.5118 m³
